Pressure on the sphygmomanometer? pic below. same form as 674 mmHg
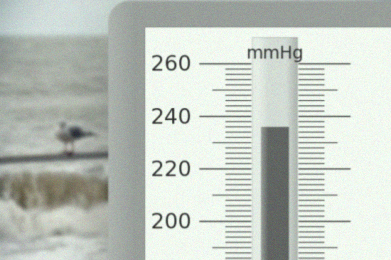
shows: 236 mmHg
